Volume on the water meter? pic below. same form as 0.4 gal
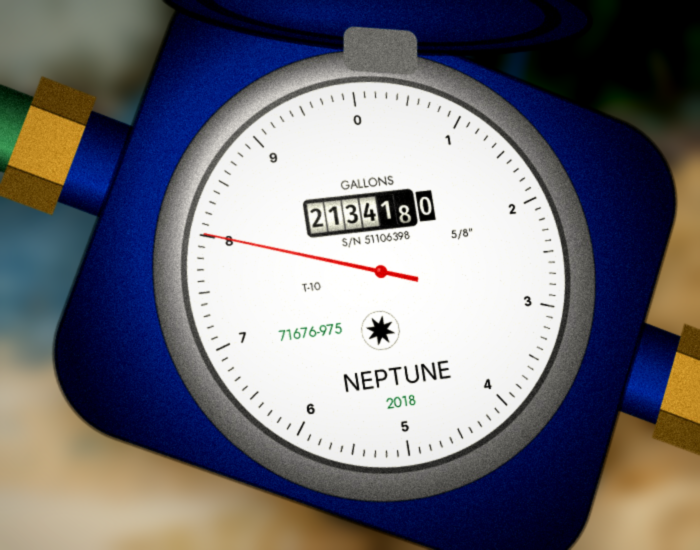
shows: 2134178.0 gal
